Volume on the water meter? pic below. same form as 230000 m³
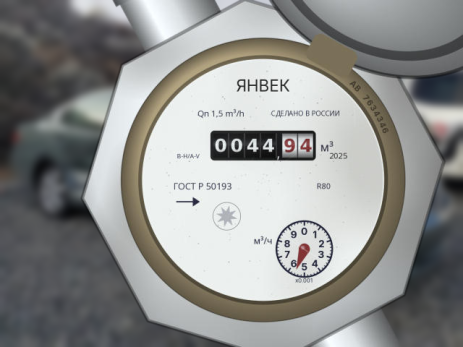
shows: 44.945 m³
